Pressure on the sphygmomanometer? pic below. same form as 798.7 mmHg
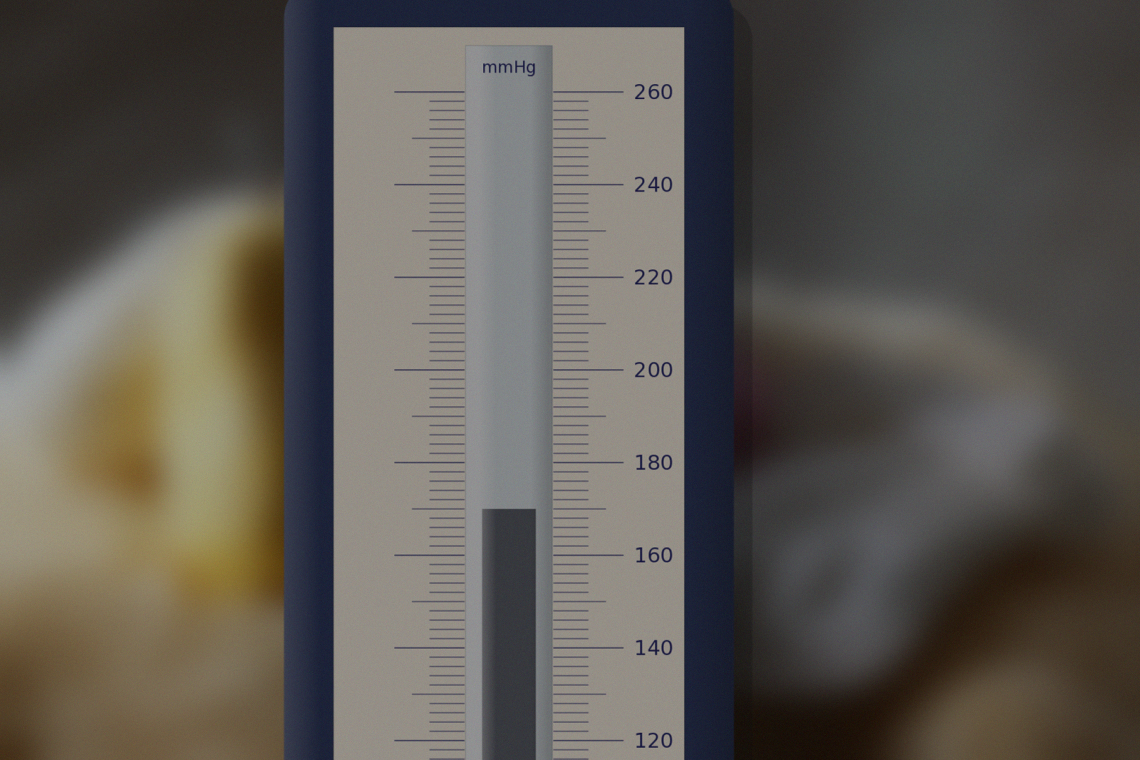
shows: 170 mmHg
